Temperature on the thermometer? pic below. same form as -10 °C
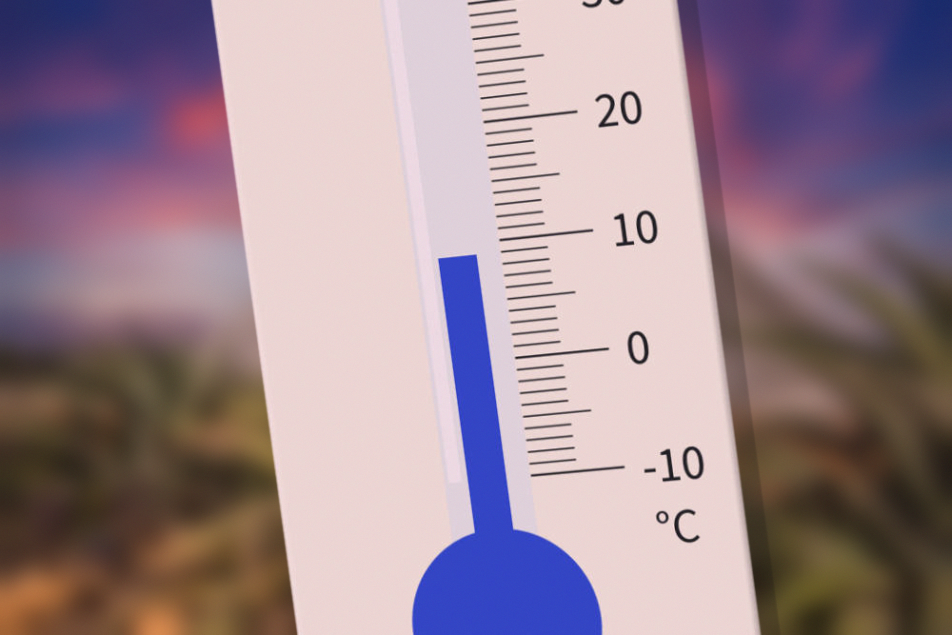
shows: 9 °C
